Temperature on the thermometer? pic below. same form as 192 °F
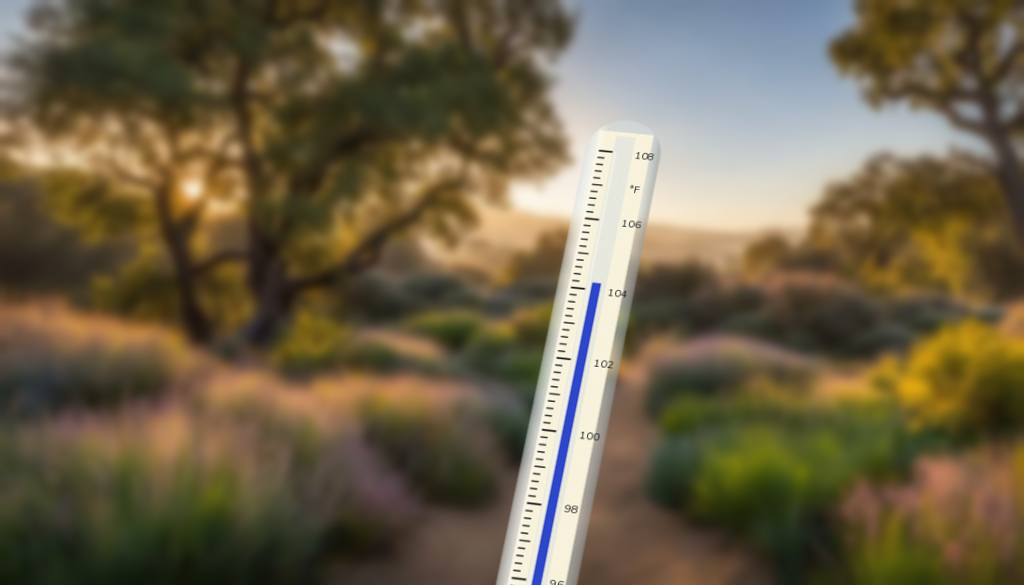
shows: 104.2 °F
